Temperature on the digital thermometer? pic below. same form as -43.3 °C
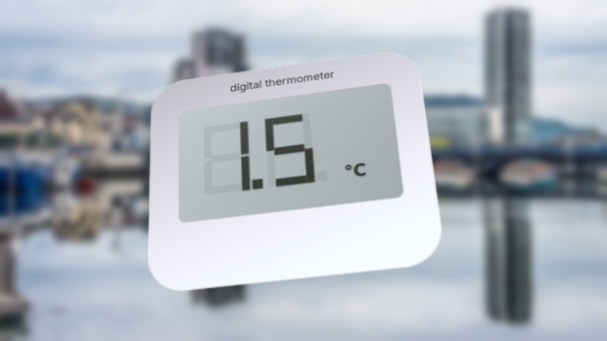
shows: 1.5 °C
